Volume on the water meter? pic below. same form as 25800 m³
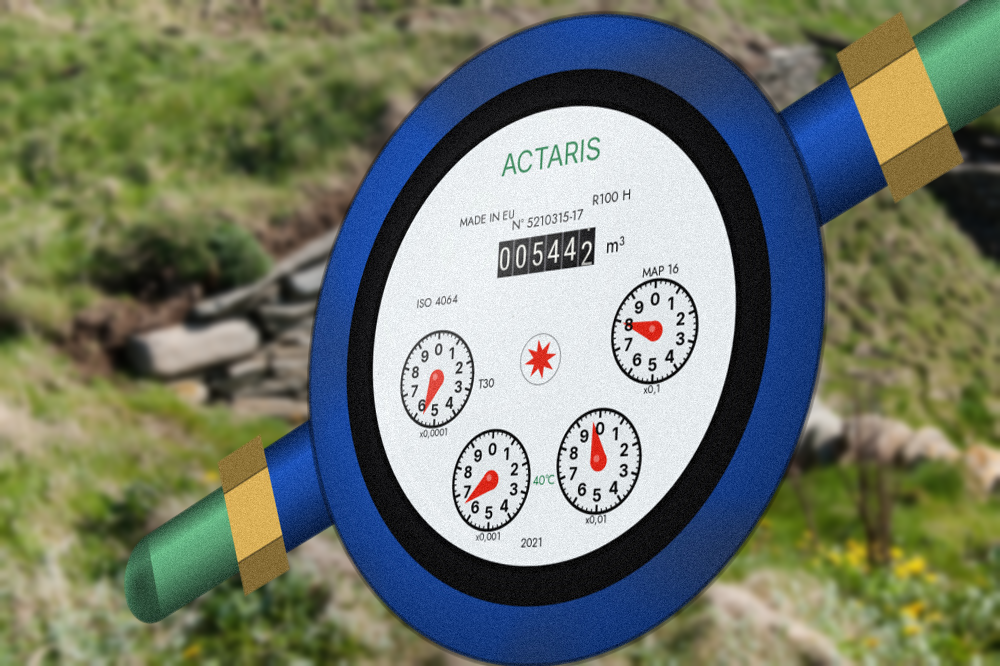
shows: 5441.7965 m³
